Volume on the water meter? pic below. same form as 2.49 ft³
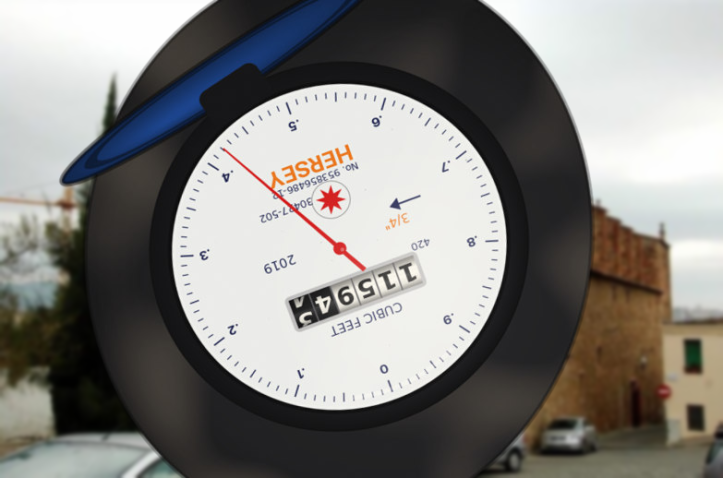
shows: 115943.42 ft³
